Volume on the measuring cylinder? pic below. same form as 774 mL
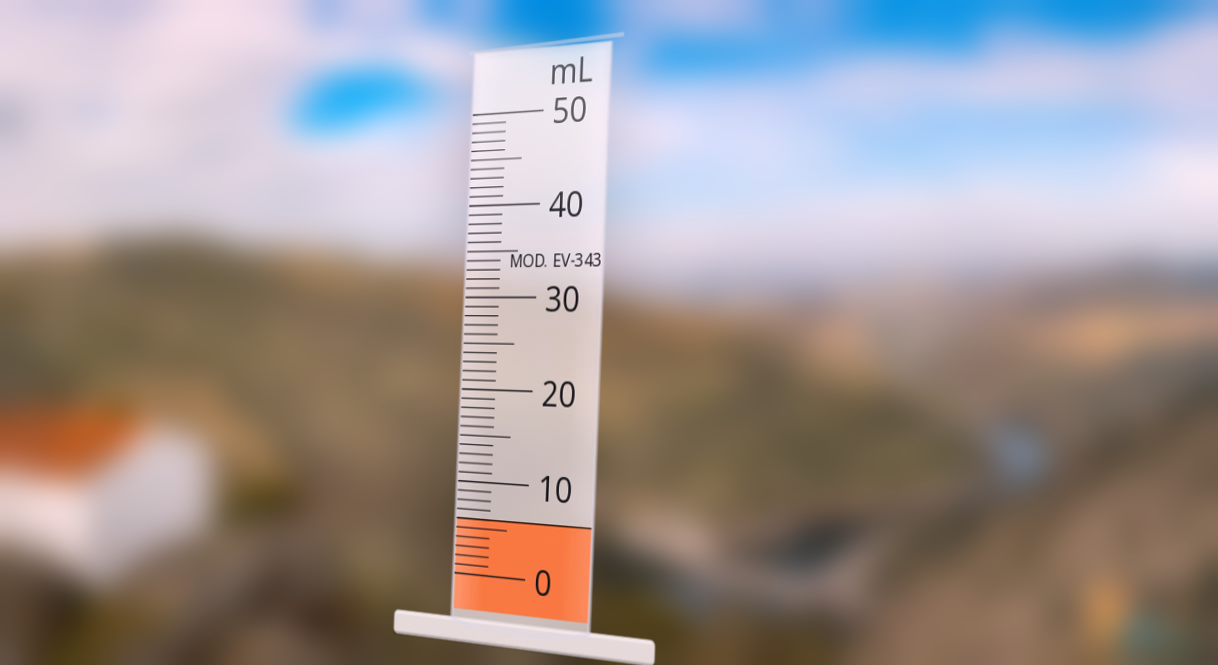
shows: 6 mL
